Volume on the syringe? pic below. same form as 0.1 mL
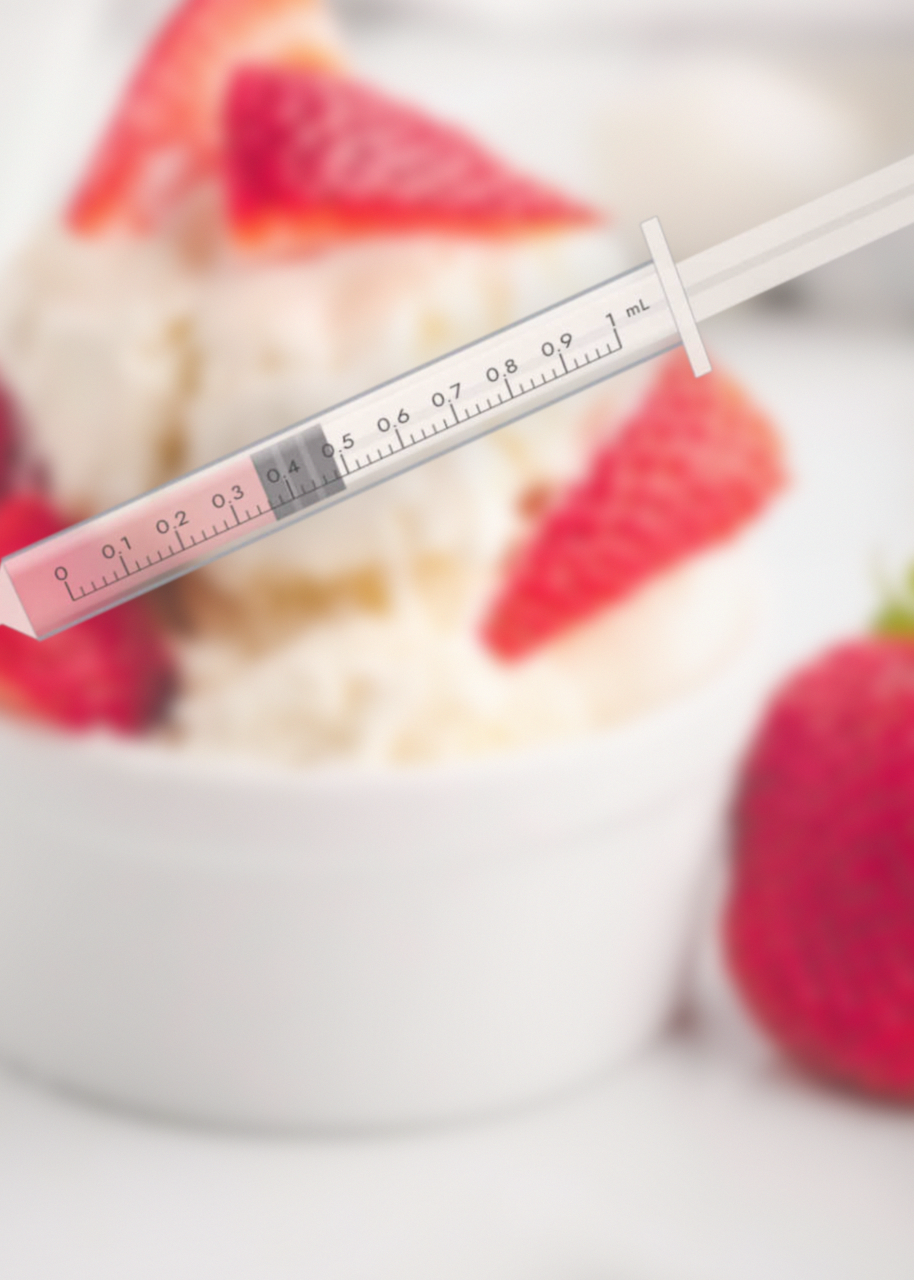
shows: 0.36 mL
